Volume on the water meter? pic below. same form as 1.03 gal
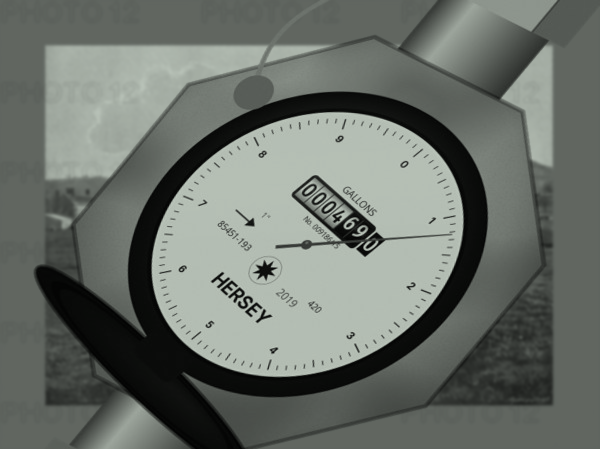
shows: 4691.2 gal
